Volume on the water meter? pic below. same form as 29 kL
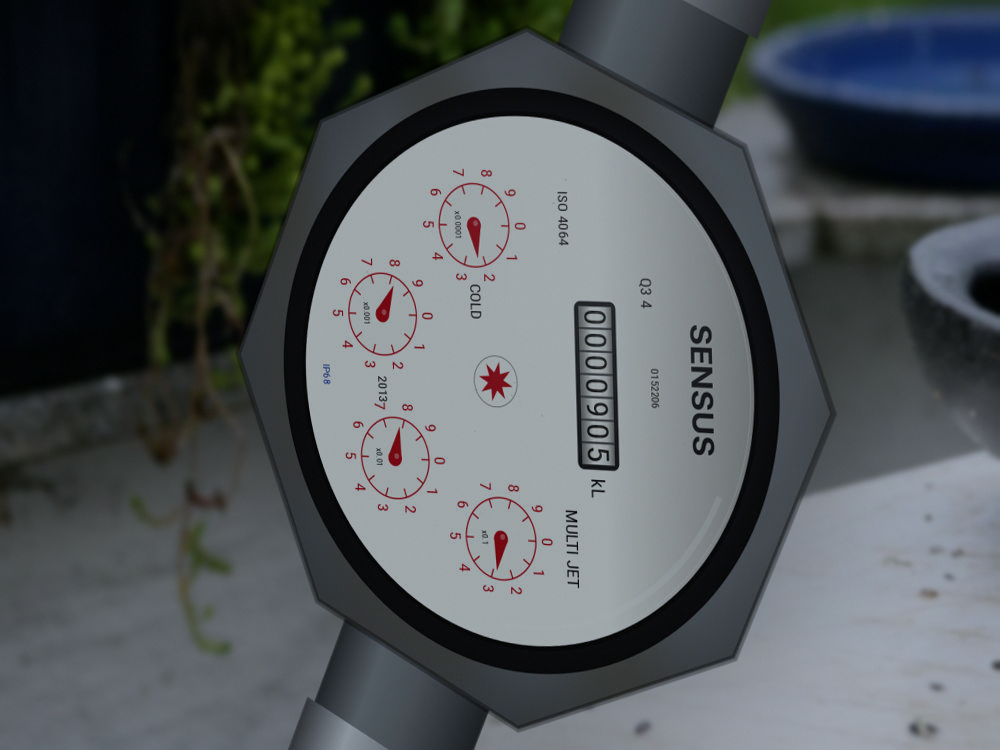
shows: 905.2782 kL
